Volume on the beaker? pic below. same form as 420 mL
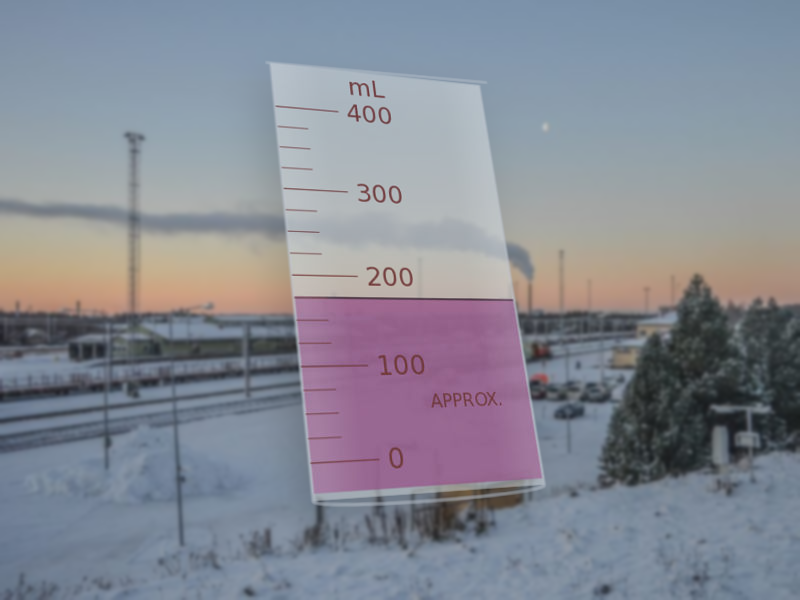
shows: 175 mL
